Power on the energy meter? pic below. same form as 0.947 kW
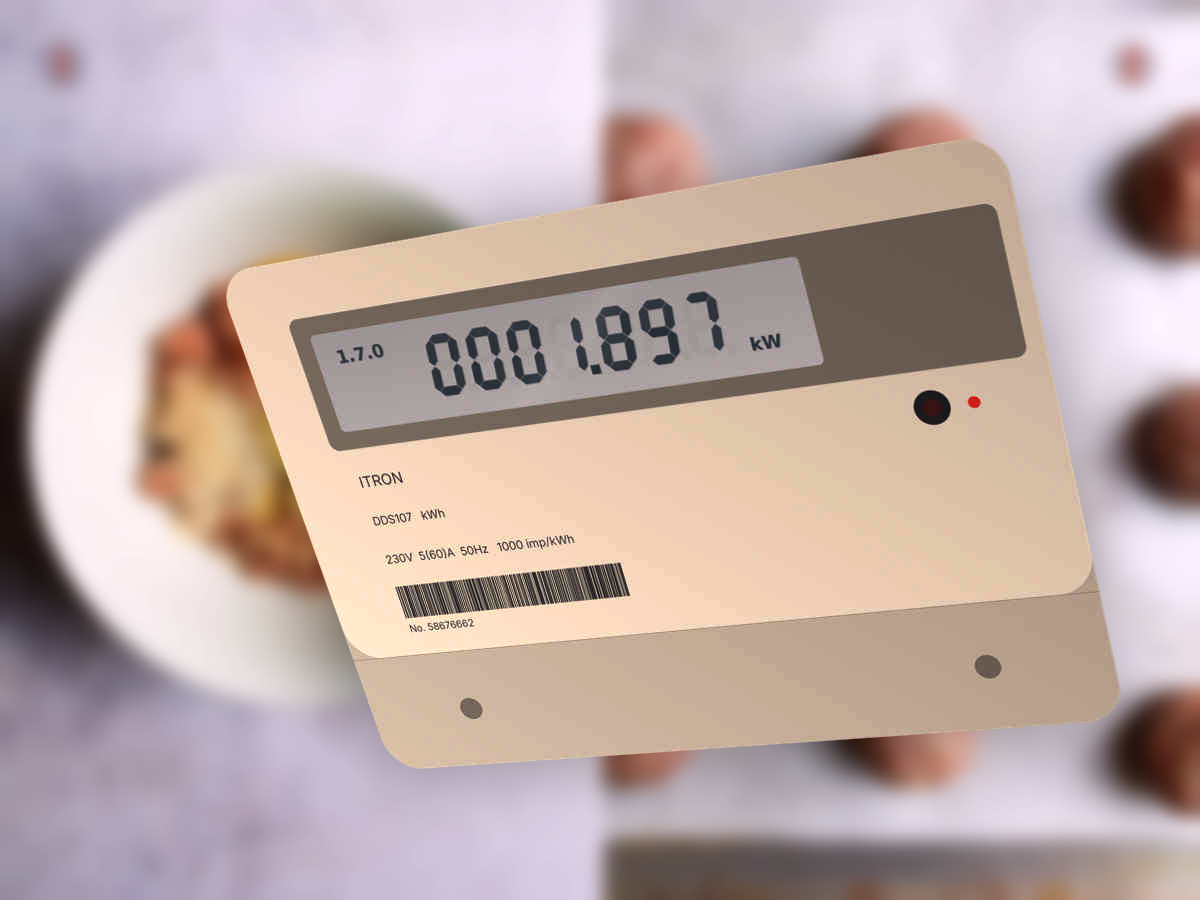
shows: 1.897 kW
